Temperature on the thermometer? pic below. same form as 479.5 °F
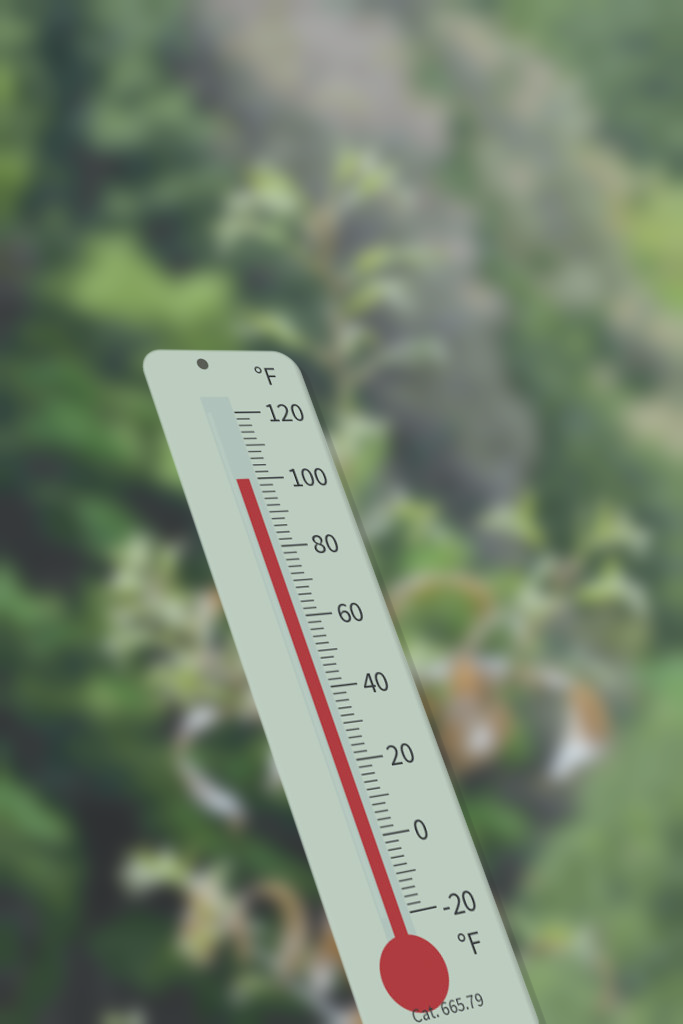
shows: 100 °F
